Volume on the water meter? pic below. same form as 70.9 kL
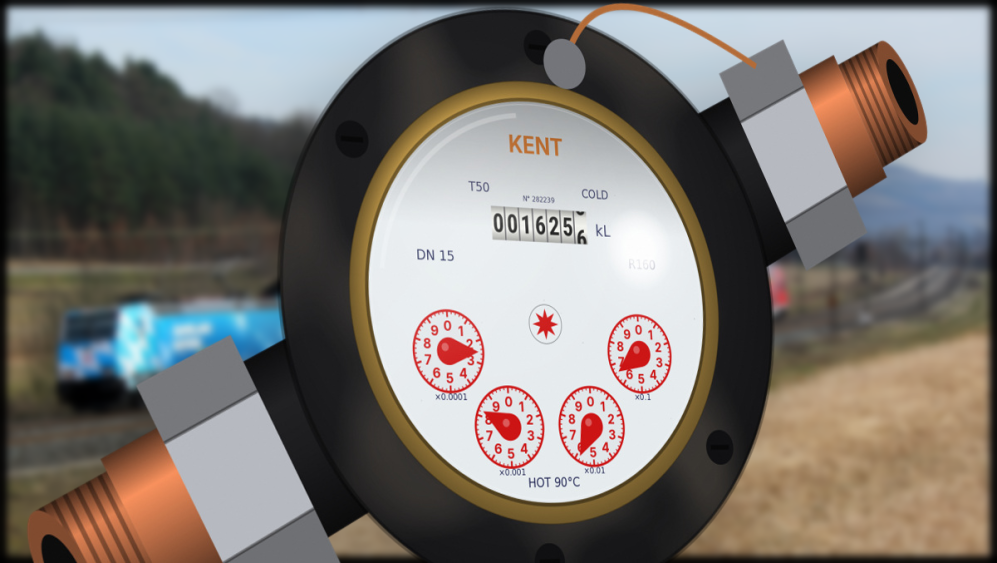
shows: 16255.6582 kL
